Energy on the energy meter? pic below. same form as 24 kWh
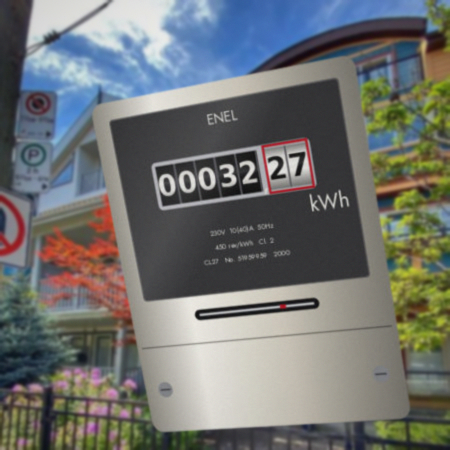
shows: 32.27 kWh
